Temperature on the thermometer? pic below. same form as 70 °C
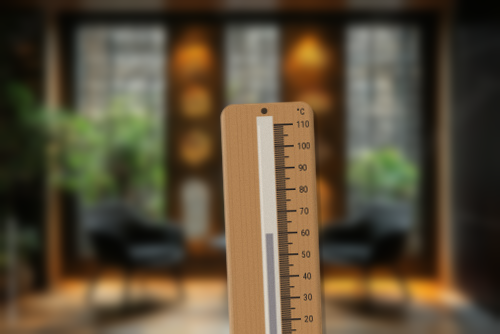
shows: 60 °C
